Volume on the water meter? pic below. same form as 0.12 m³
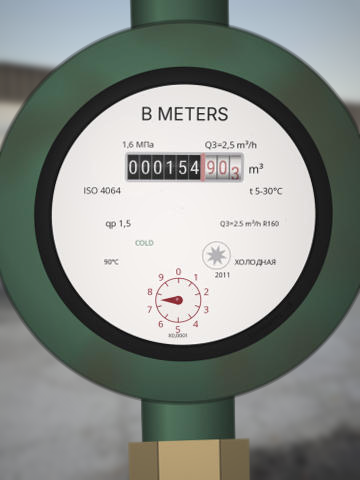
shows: 154.9027 m³
